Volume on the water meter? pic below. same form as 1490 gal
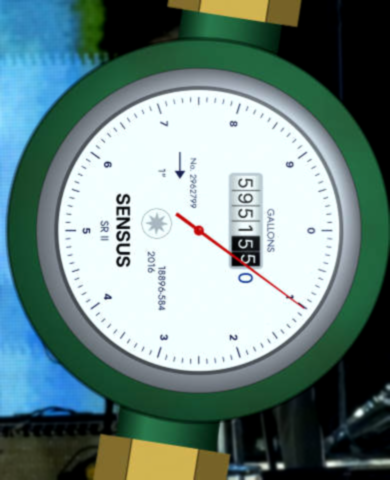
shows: 5951551.0 gal
